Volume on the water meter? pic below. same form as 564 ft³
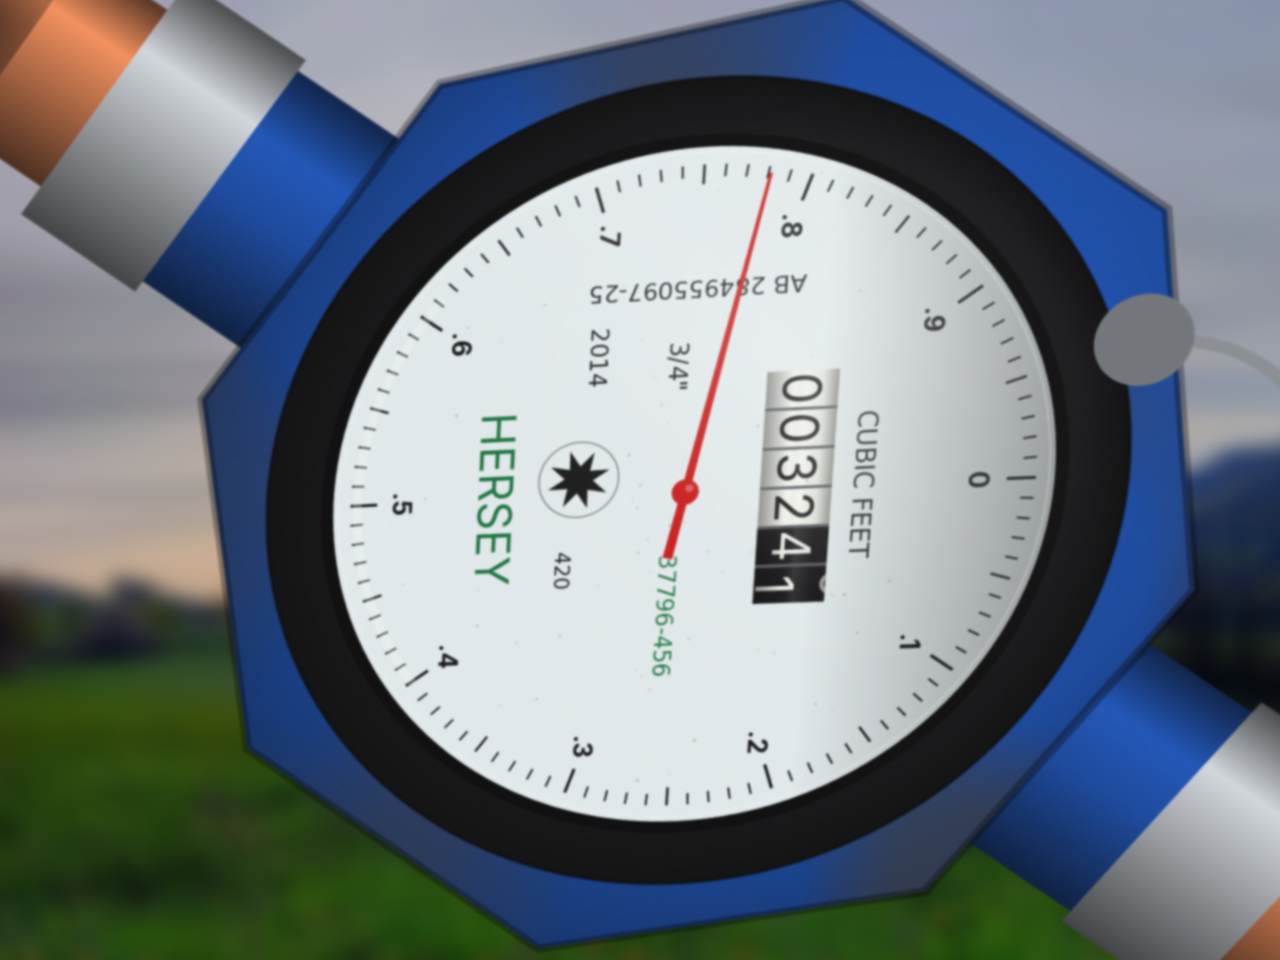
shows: 3240.78 ft³
